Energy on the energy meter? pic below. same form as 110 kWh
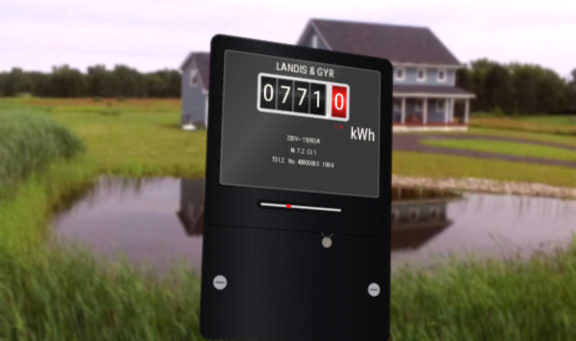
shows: 771.0 kWh
